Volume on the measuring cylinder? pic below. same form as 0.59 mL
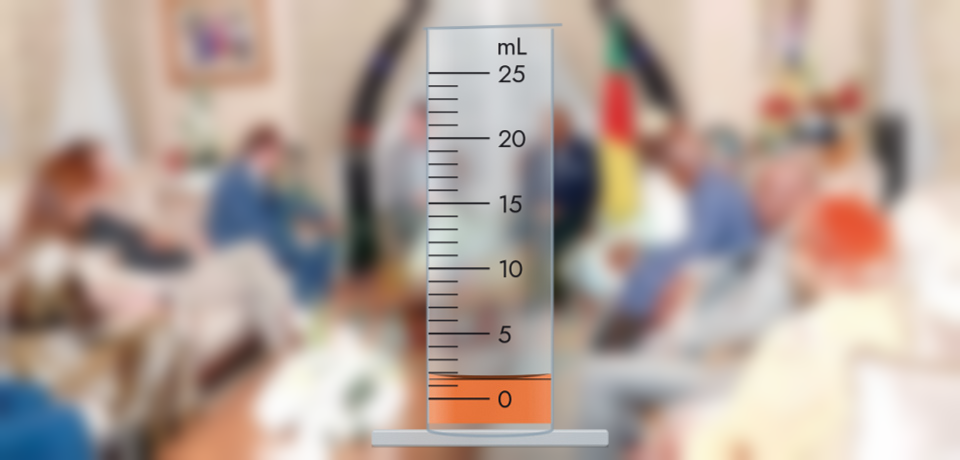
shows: 1.5 mL
